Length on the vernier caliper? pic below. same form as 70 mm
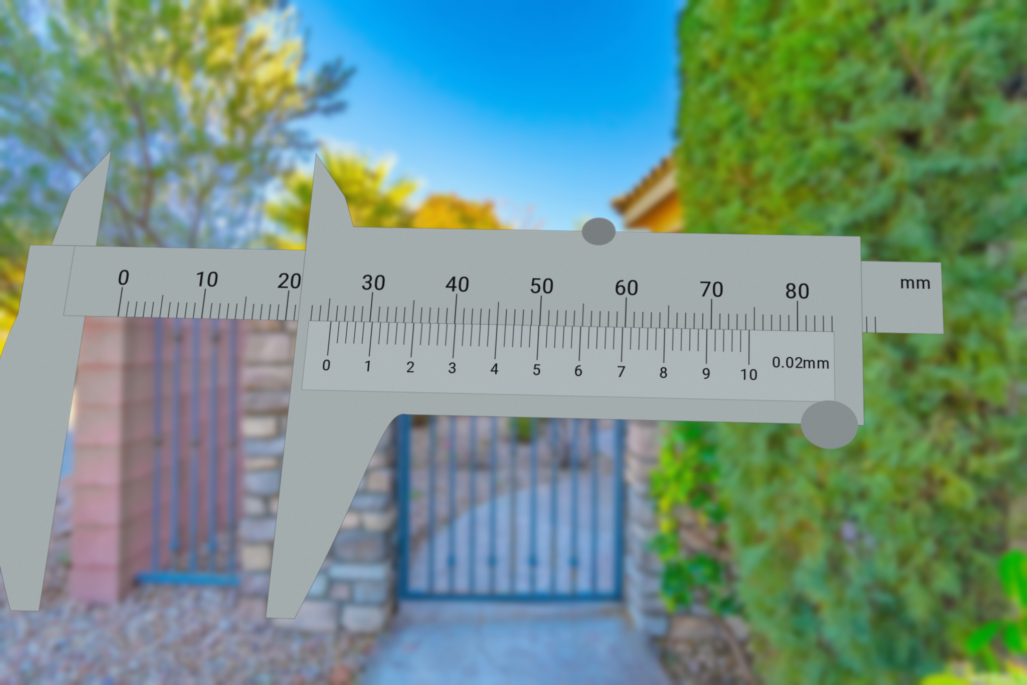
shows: 25.4 mm
